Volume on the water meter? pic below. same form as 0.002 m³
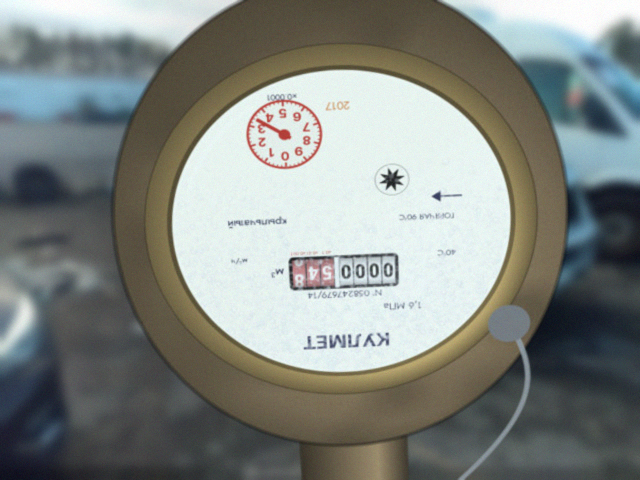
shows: 0.5483 m³
